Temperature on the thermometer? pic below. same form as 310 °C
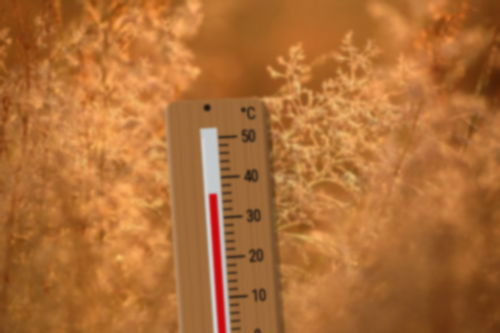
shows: 36 °C
